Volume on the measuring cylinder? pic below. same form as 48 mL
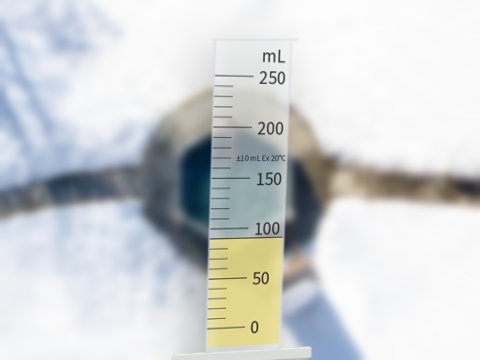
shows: 90 mL
